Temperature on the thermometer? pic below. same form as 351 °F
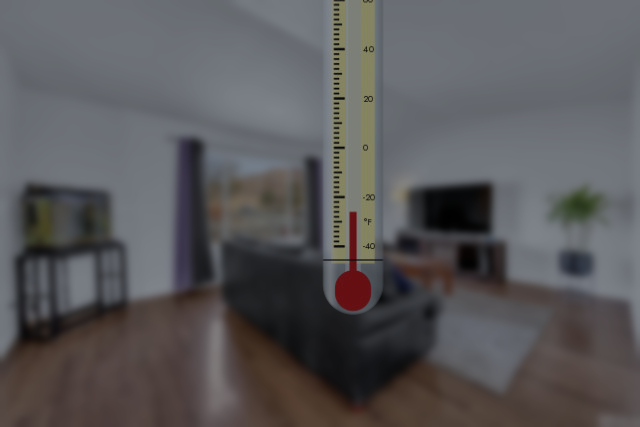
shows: -26 °F
